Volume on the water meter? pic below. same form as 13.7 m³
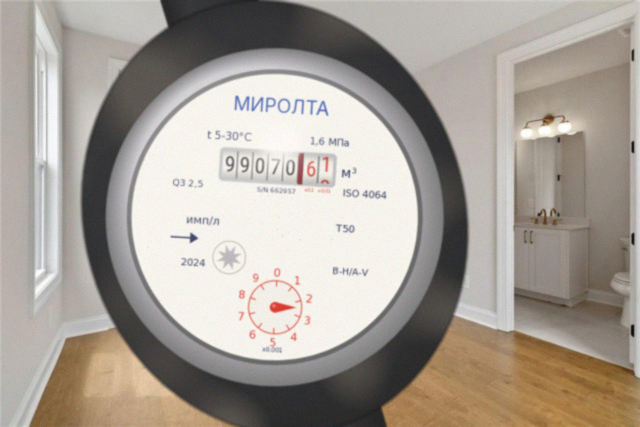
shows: 99070.612 m³
